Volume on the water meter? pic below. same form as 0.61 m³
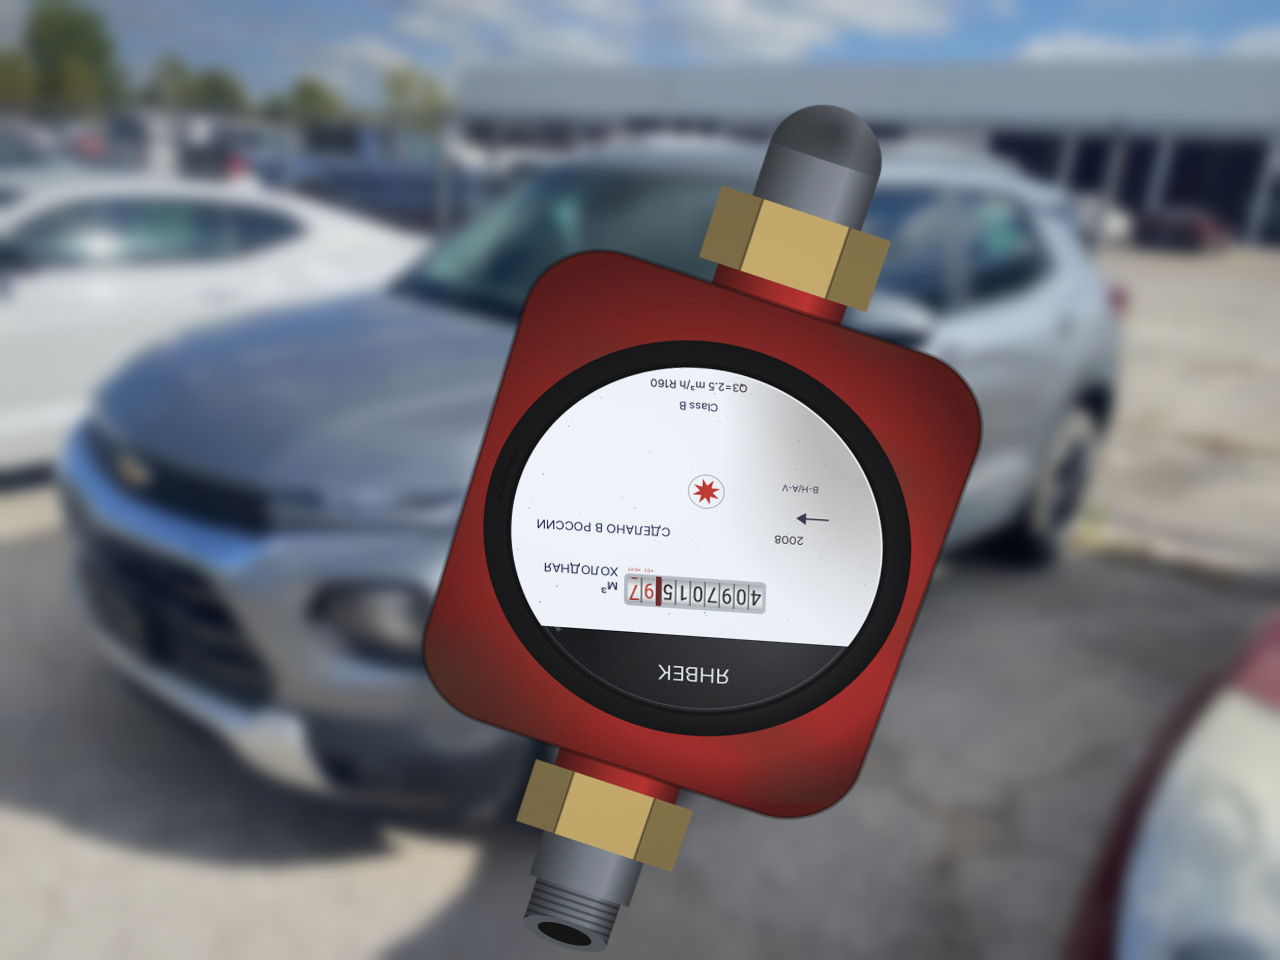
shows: 4097015.97 m³
